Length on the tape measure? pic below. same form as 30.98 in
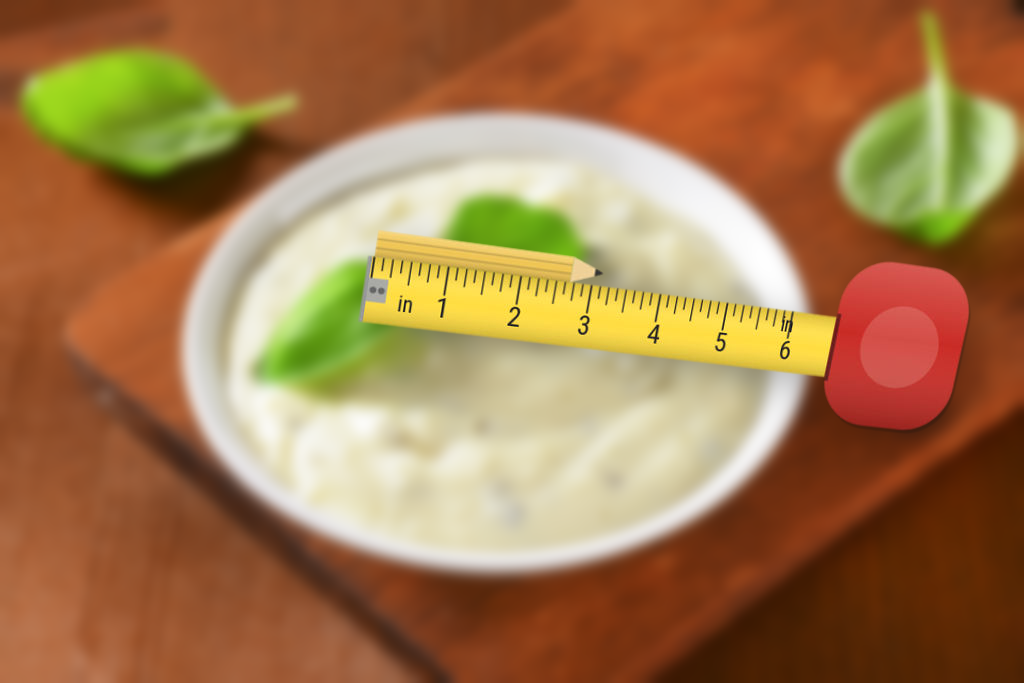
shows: 3.125 in
